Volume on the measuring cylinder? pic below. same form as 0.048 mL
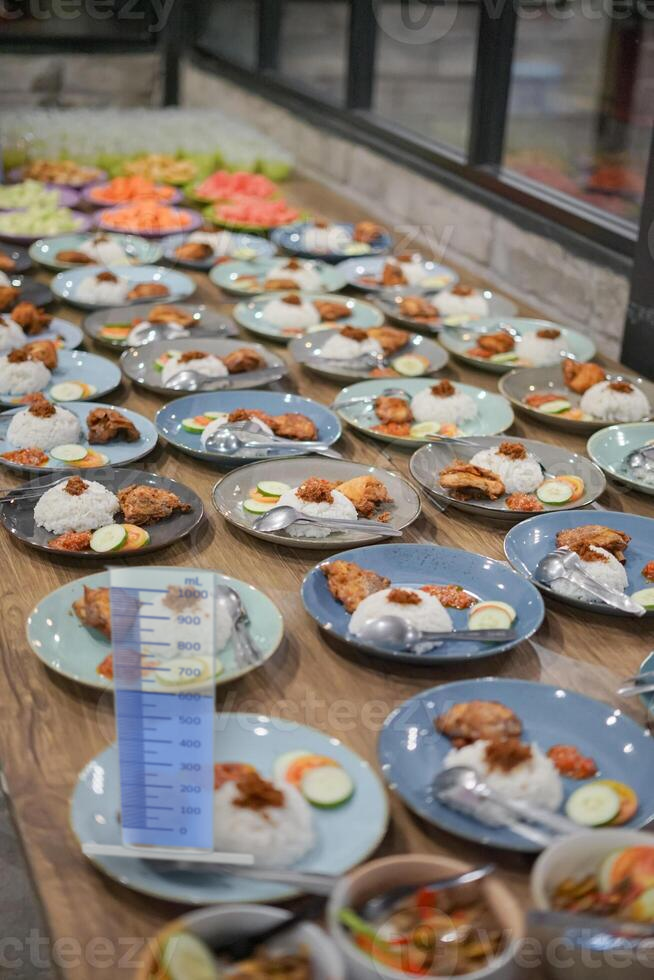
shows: 600 mL
